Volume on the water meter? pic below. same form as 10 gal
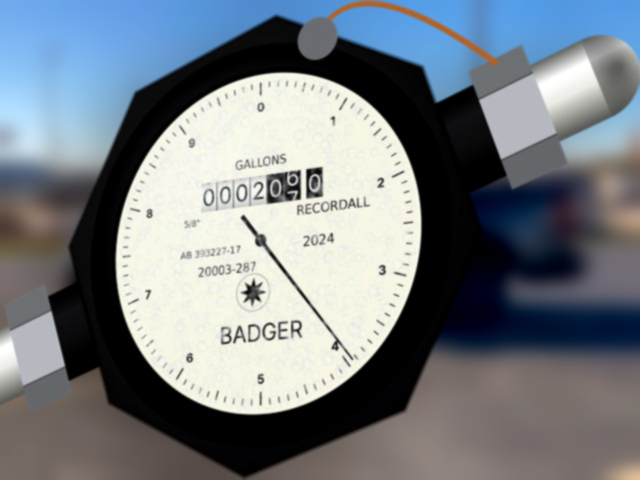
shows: 2063.9 gal
